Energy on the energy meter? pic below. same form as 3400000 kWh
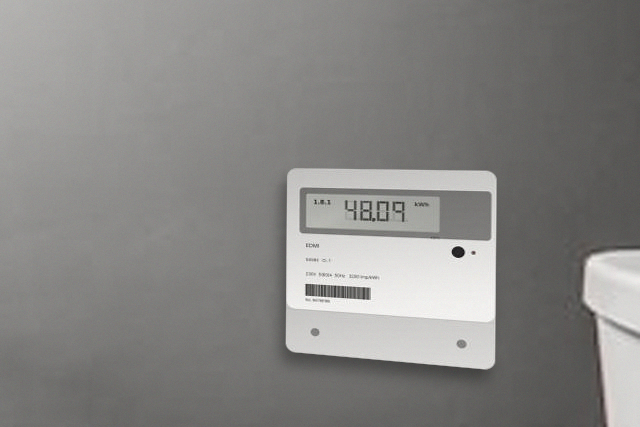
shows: 48.09 kWh
